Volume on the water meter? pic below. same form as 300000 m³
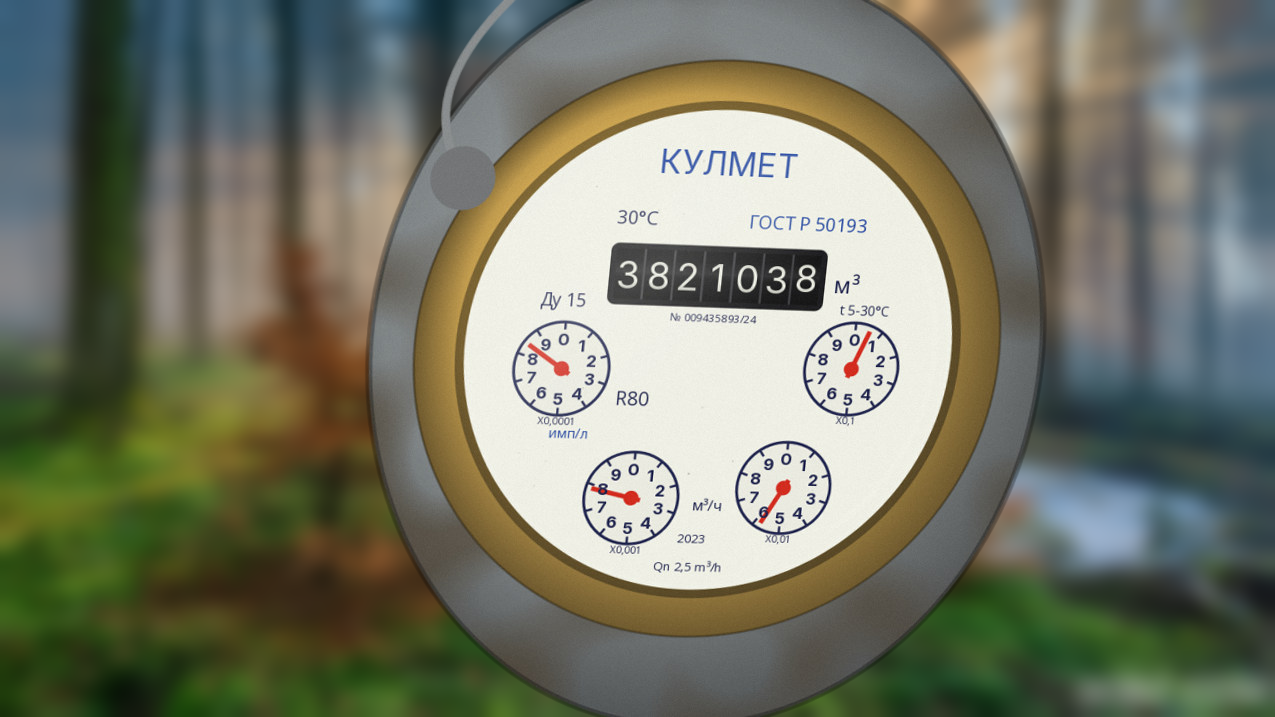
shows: 3821038.0578 m³
